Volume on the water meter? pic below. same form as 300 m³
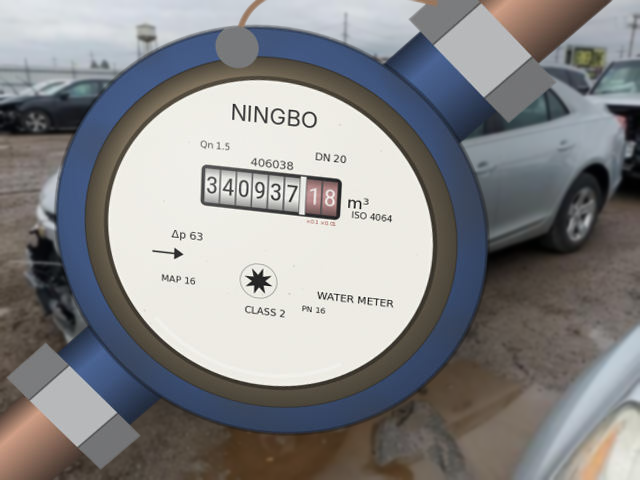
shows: 340937.18 m³
